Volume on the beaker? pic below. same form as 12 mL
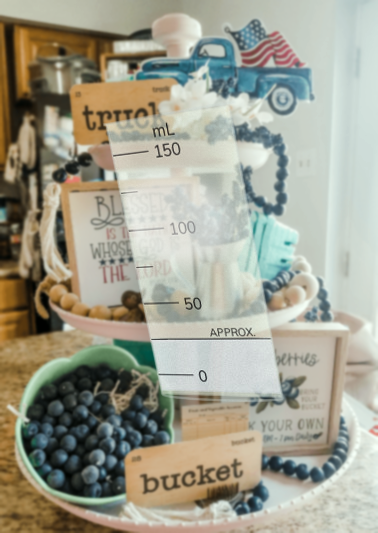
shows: 25 mL
